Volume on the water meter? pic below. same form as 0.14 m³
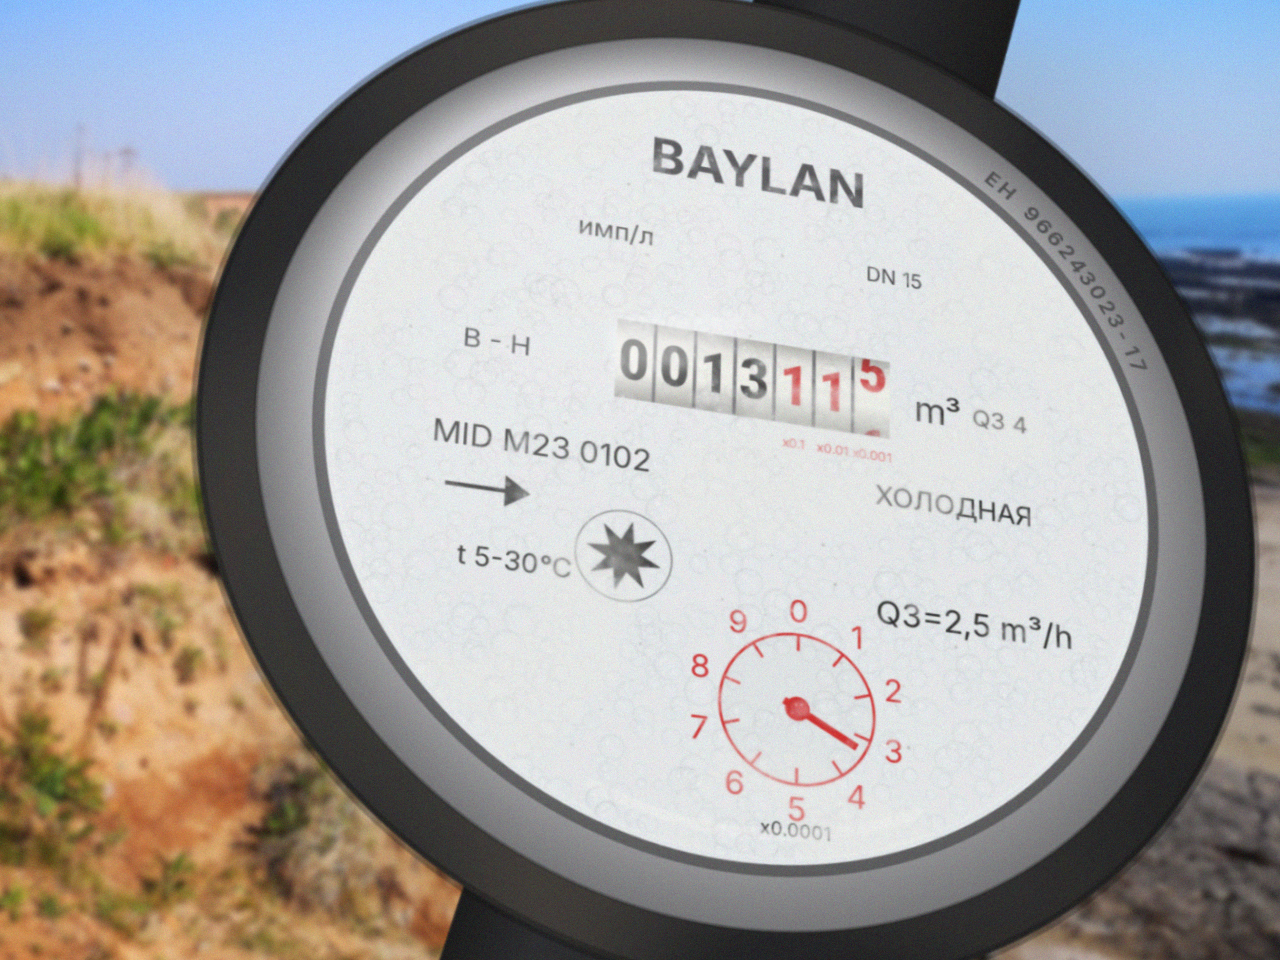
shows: 13.1153 m³
